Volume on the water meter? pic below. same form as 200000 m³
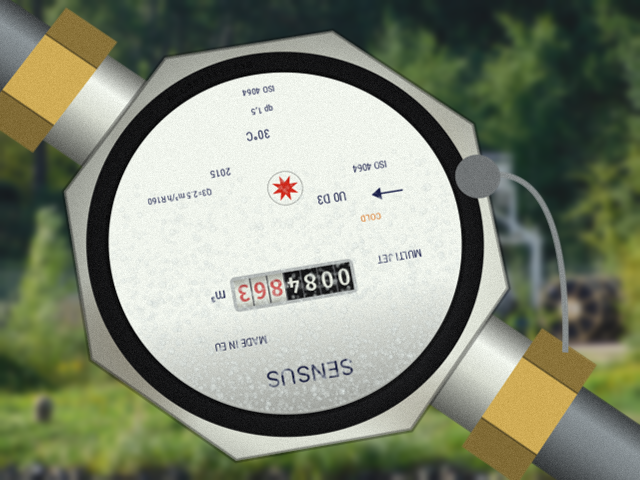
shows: 84.863 m³
